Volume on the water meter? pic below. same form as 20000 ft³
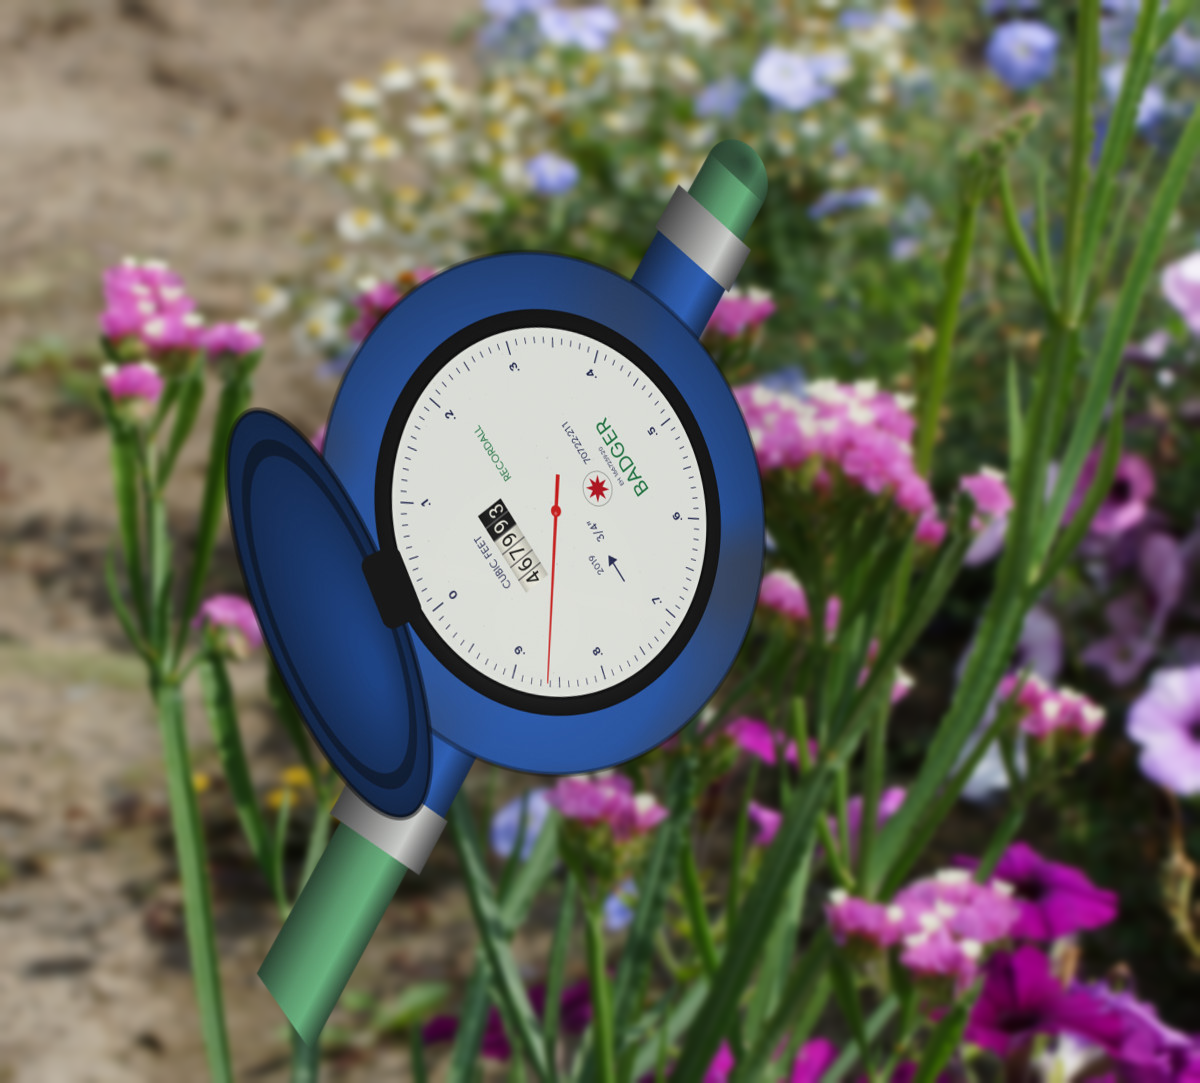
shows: 467992.86 ft³
